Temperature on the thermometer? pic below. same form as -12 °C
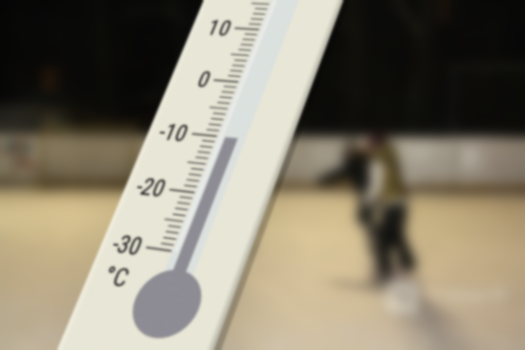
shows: -10 °C
